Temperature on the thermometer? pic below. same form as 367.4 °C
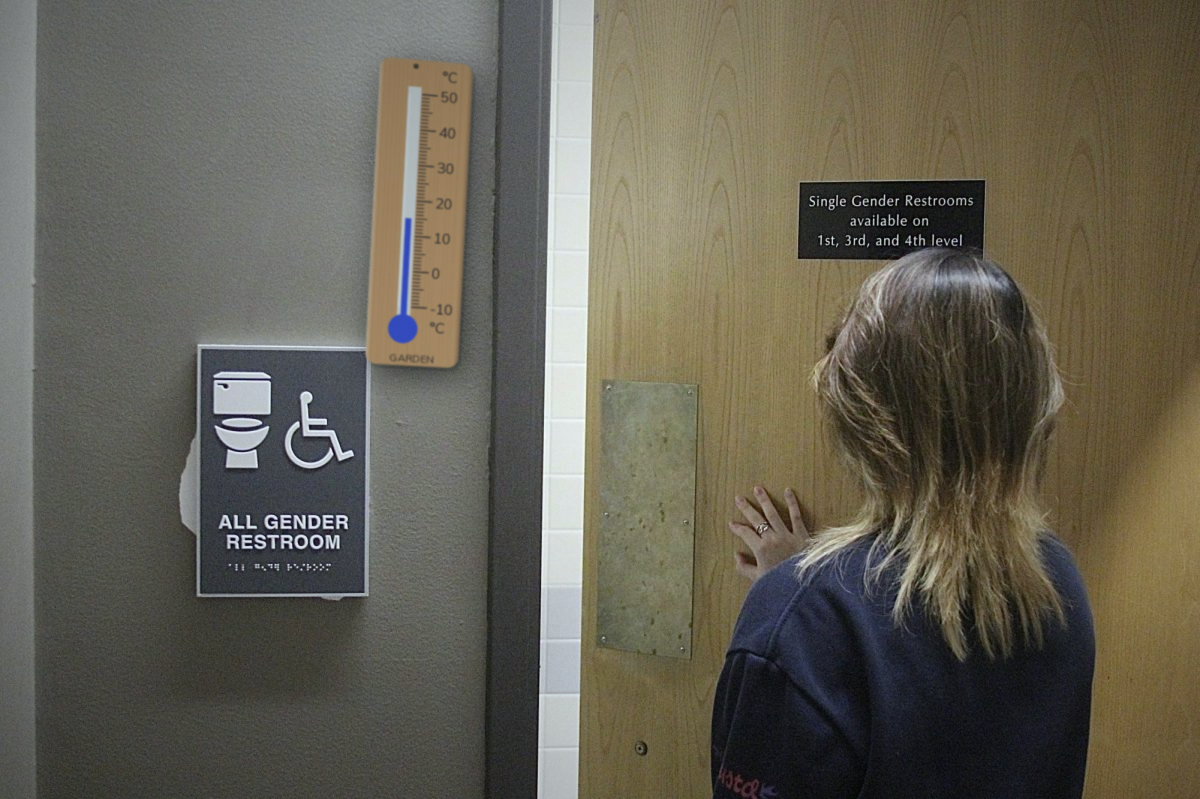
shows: 15 °C
